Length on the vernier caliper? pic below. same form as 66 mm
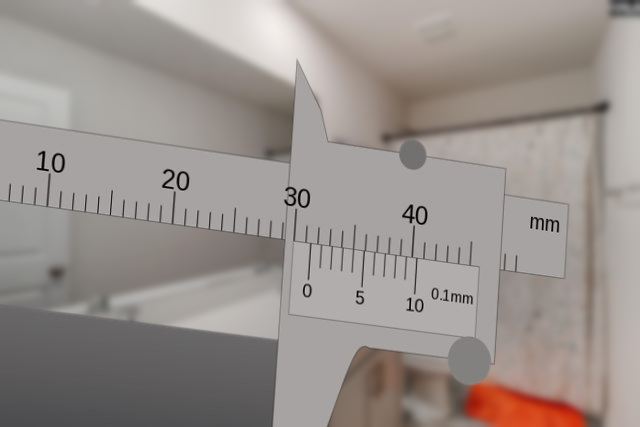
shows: 31.4 mm
